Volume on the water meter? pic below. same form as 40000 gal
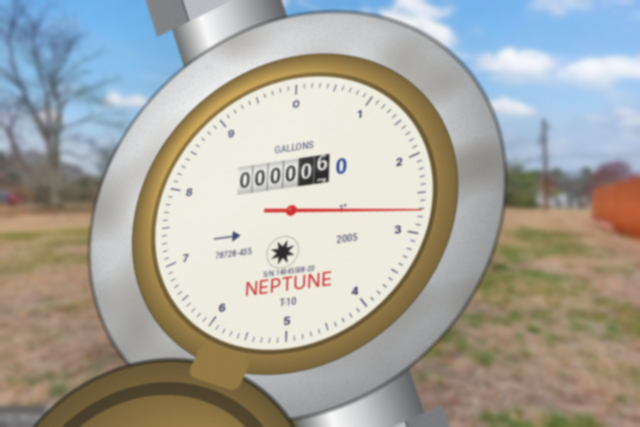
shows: 62.7 gal
